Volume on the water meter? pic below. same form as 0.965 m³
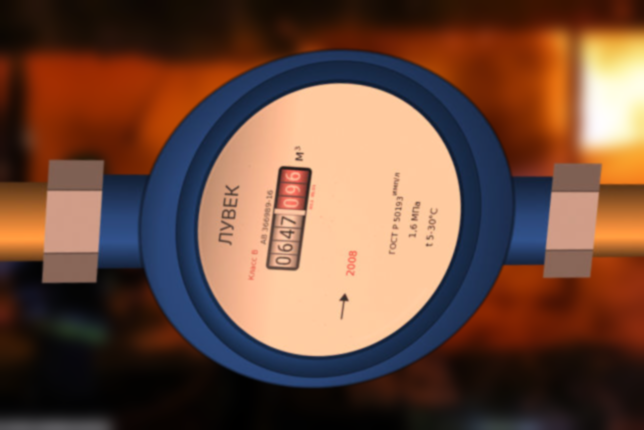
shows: 647.096 m³
